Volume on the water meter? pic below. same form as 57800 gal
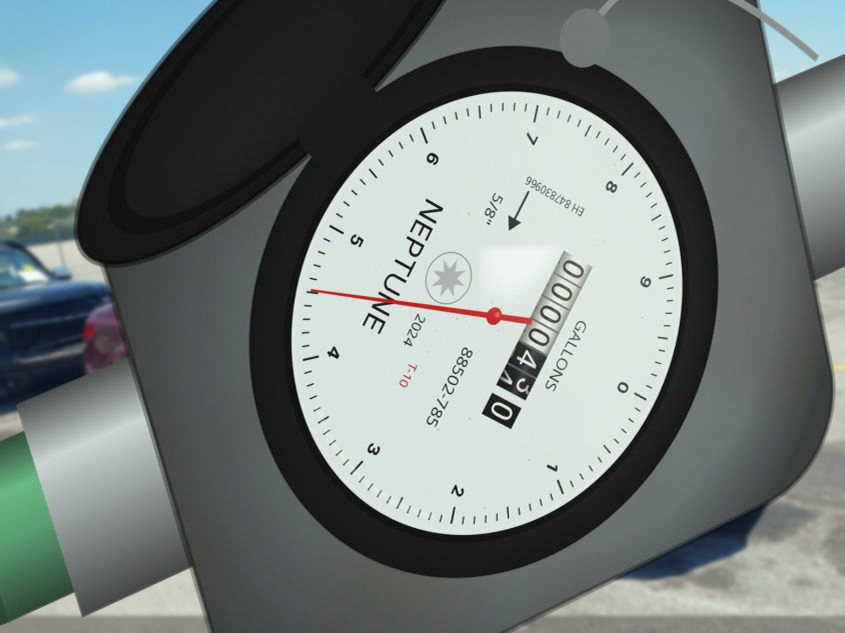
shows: 434.5 gal
